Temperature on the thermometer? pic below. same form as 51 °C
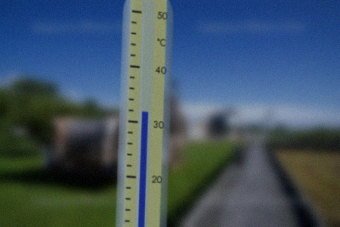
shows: 32 °C
